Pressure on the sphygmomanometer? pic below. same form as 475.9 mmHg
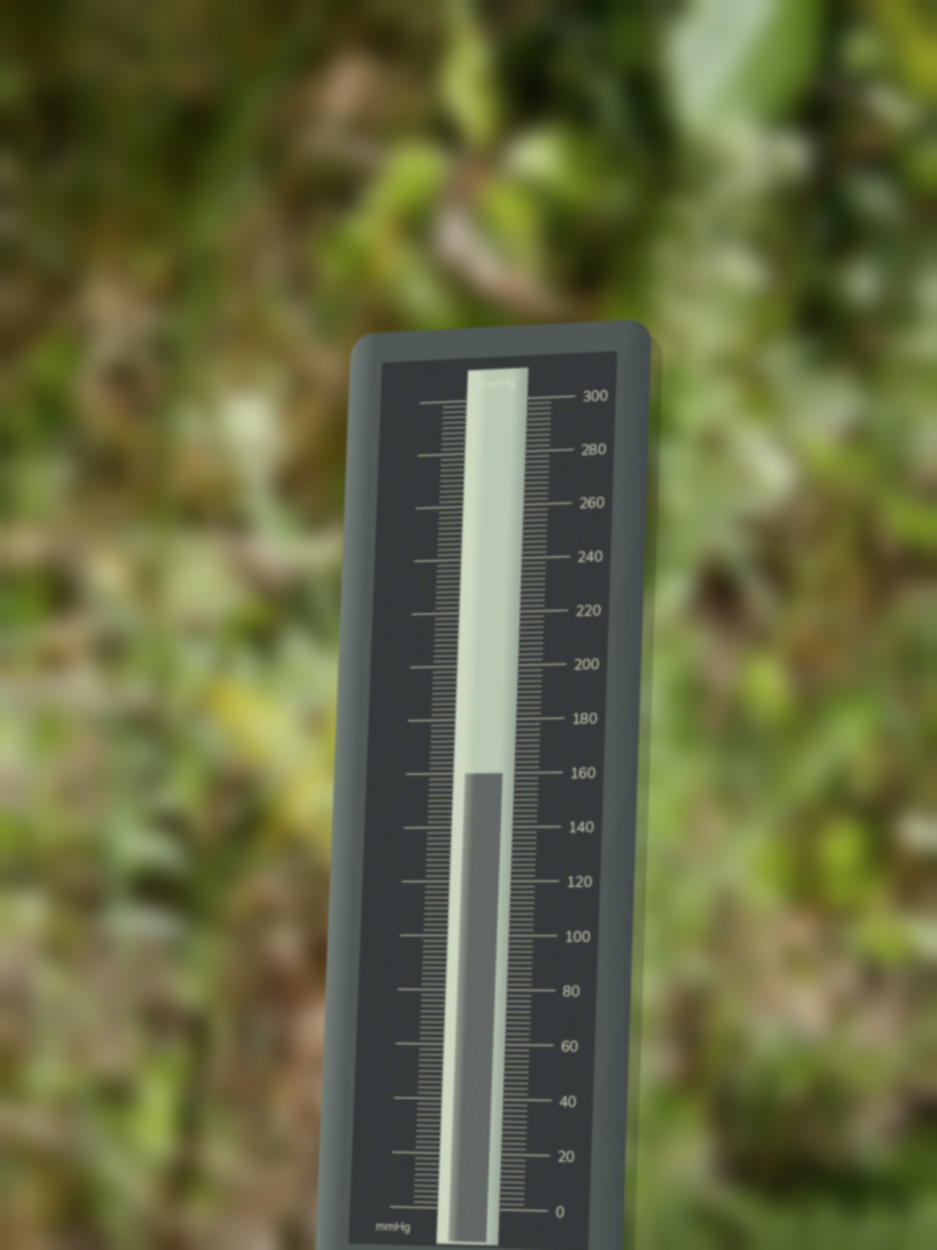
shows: 160 mmHg
